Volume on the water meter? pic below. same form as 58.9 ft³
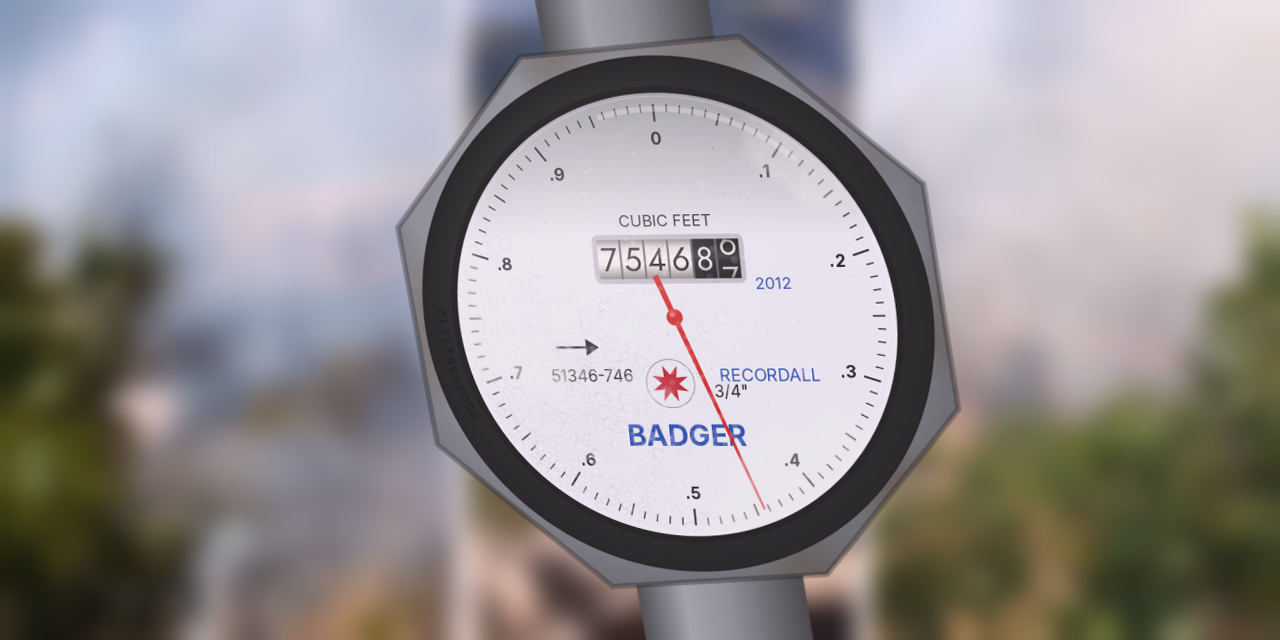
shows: 754686.44 ft³
